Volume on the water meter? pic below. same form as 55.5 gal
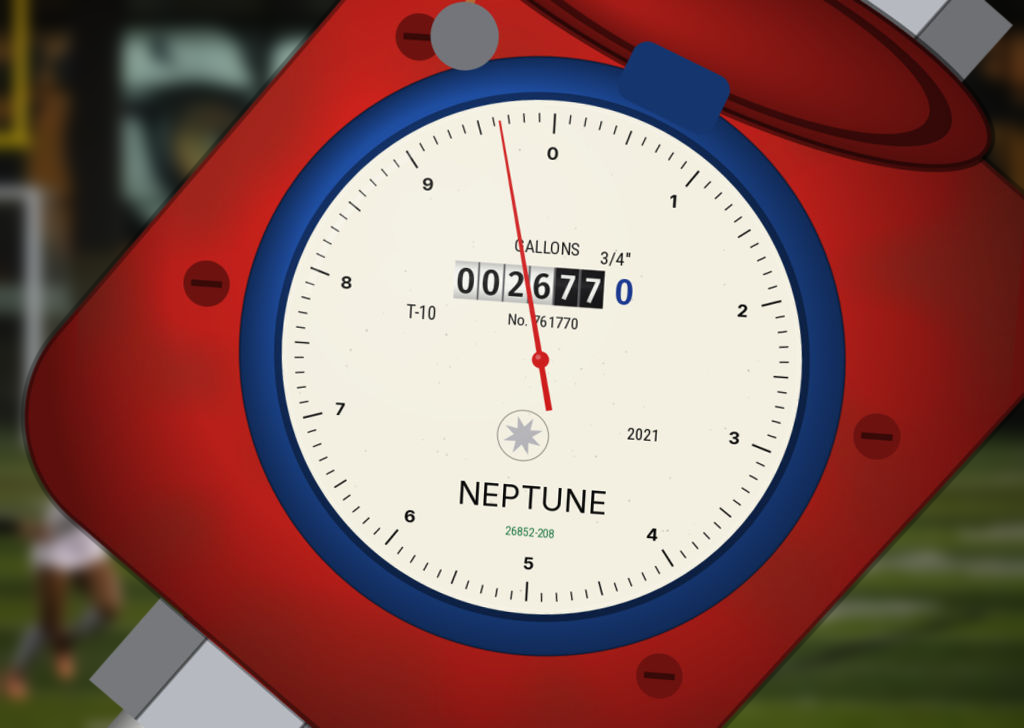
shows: 26769.6 gal
